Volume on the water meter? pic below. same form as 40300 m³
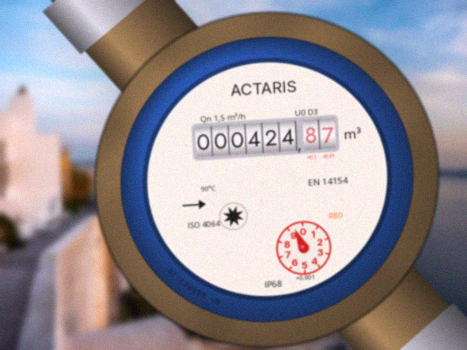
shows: 424.869 m³
